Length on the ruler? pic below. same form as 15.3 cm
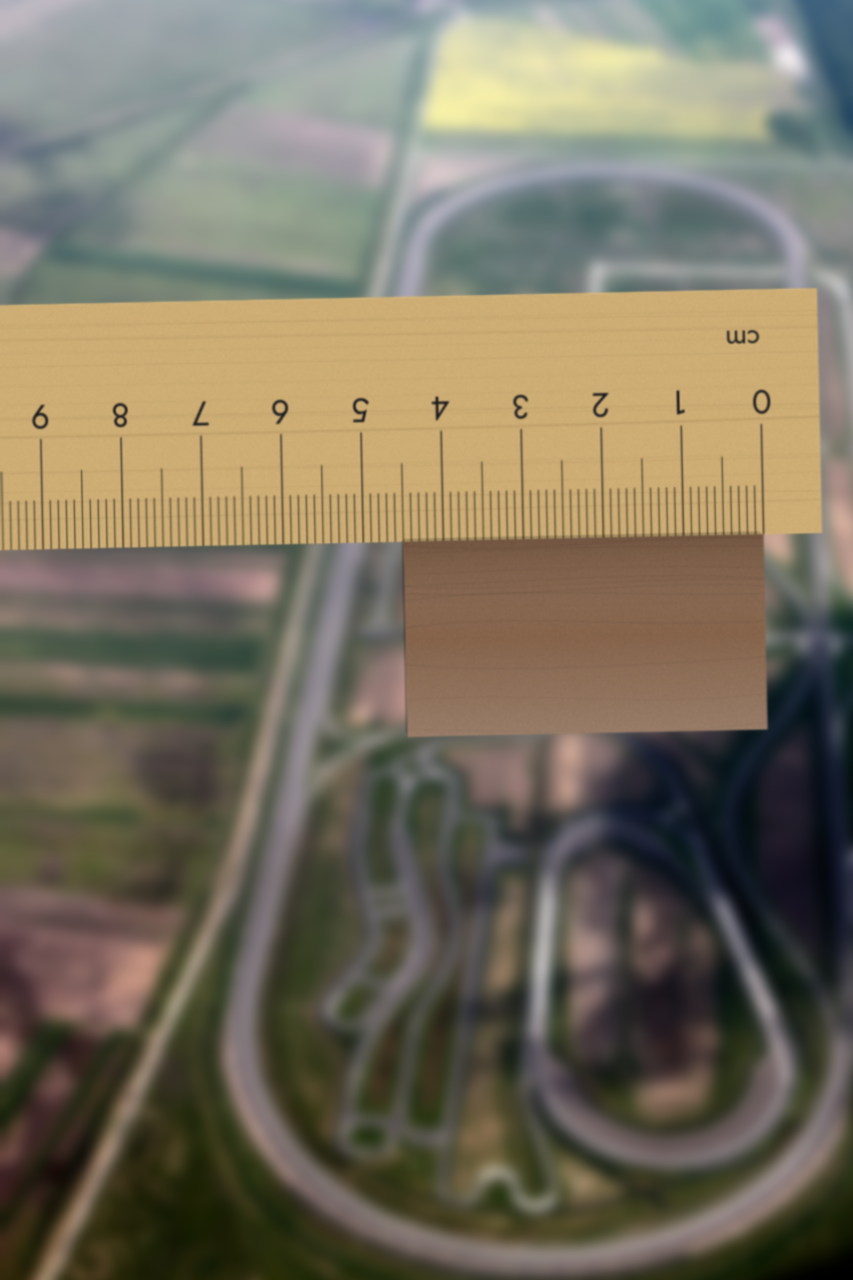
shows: 4.5 cm
